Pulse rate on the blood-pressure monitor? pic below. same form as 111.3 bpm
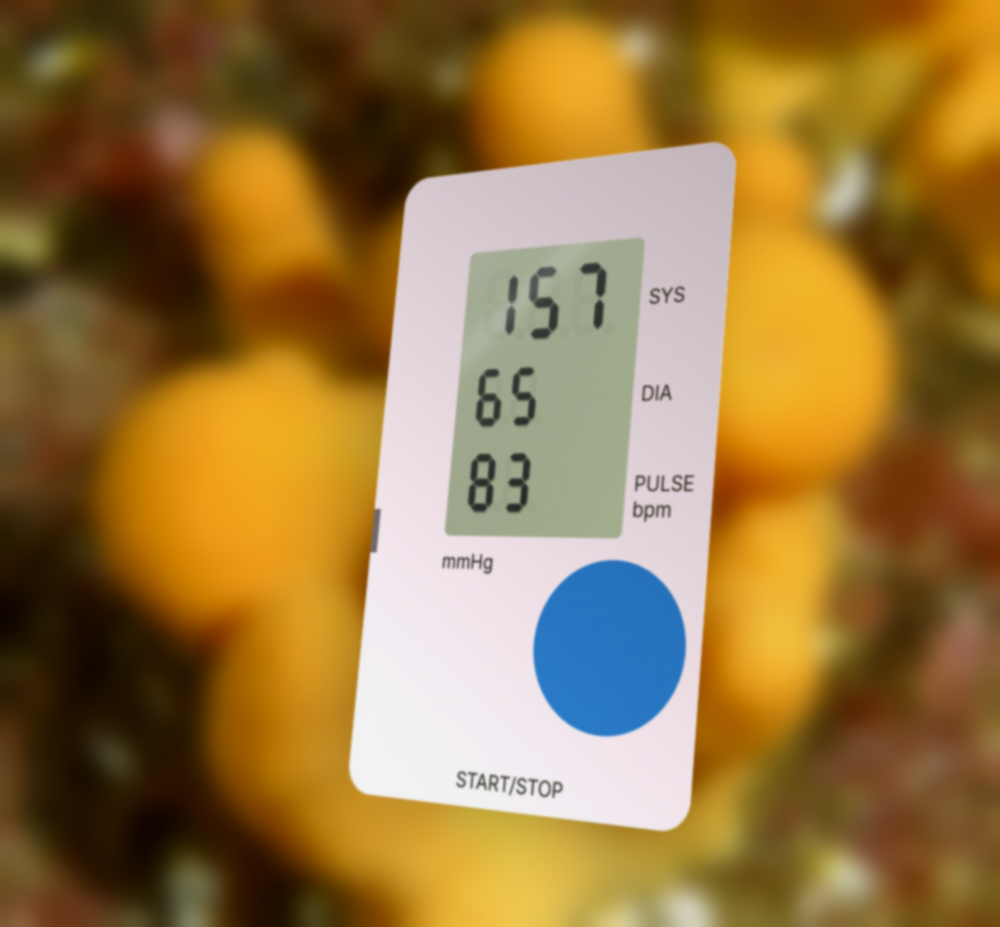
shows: 83 bpm
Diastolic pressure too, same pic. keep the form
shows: 65 mmHg
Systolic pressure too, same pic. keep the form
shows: 157 mmHg
